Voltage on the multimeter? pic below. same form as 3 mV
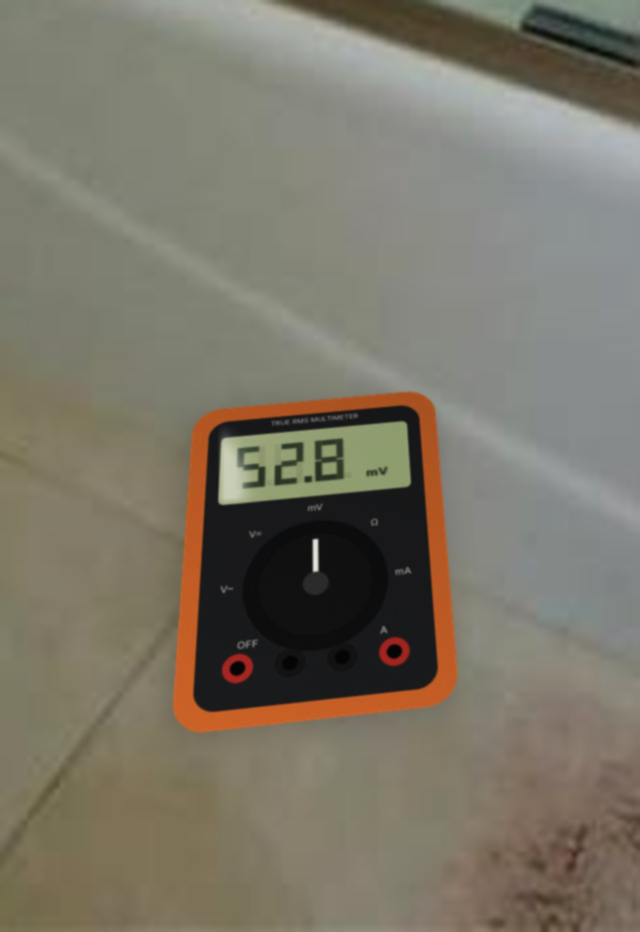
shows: 52.8 mV
